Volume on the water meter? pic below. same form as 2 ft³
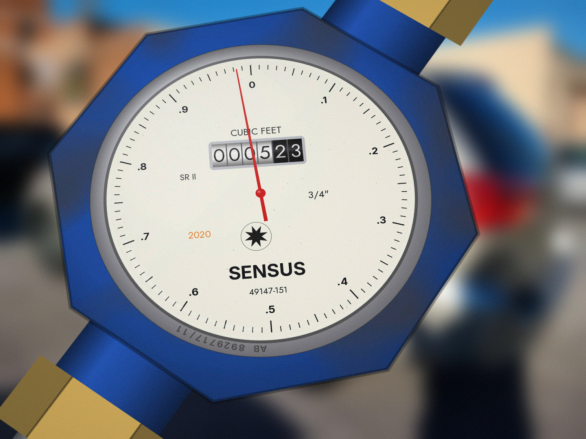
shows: 522.98 ft³
